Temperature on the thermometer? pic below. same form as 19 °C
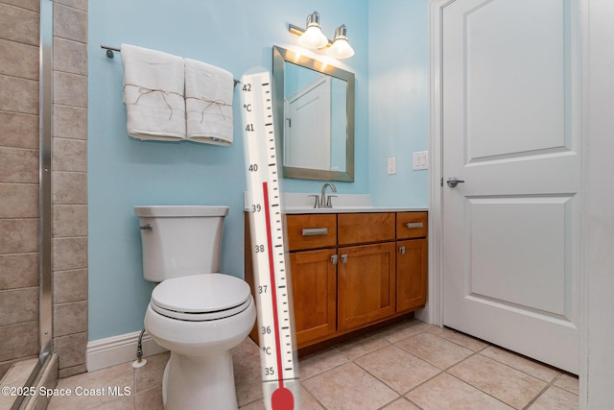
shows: 39.6 °C
